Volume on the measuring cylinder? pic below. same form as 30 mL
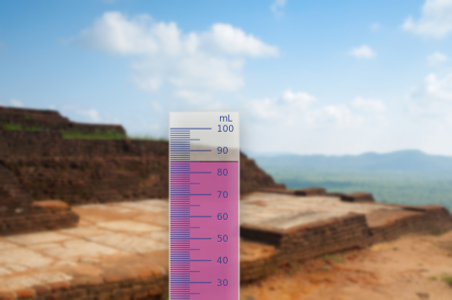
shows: 85 mL
